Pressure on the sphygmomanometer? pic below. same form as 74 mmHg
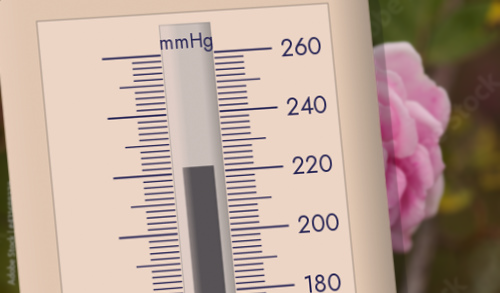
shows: 222 mmHg
